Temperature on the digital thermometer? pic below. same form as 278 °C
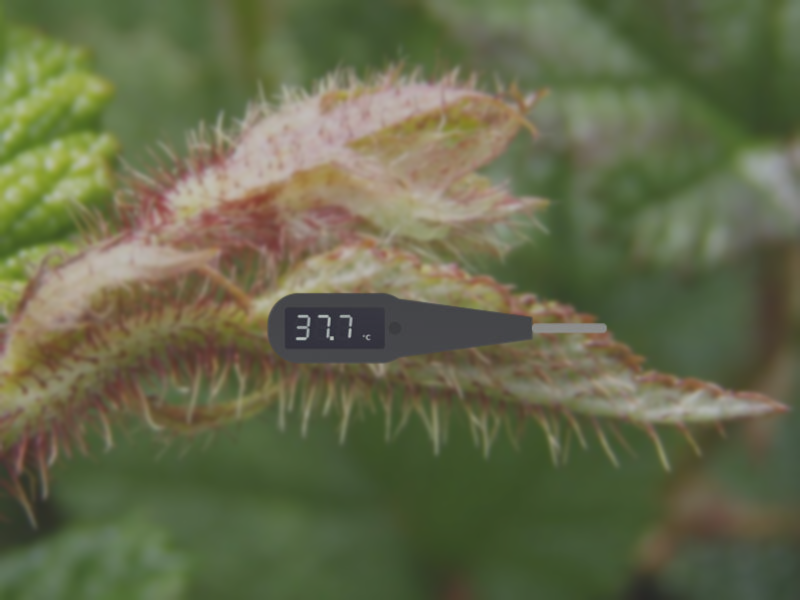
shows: 37.7 °C
